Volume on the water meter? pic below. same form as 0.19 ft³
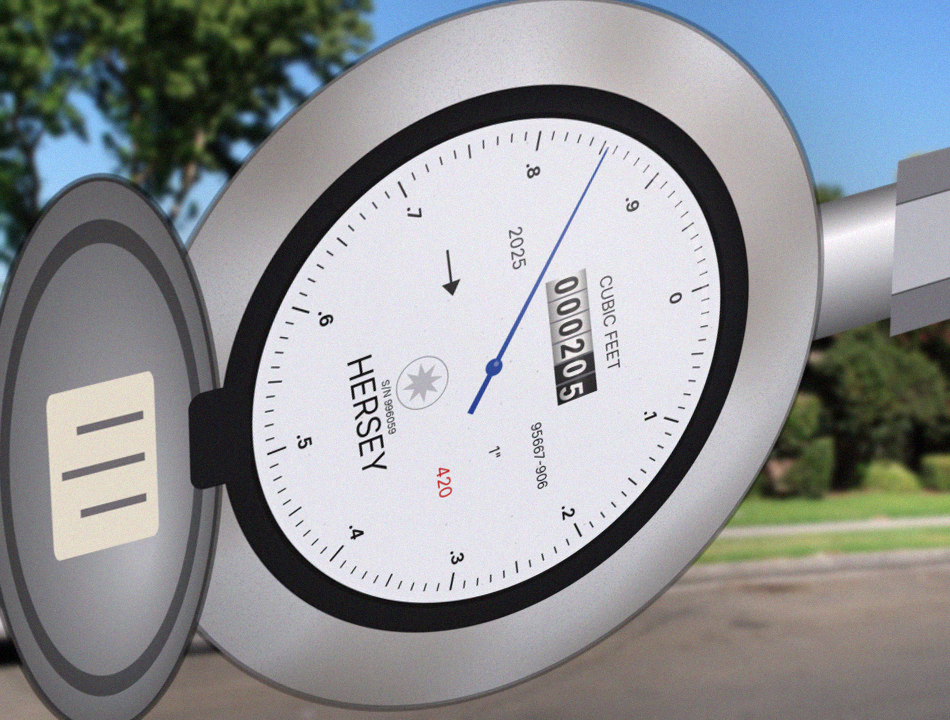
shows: 204.85 ft³
